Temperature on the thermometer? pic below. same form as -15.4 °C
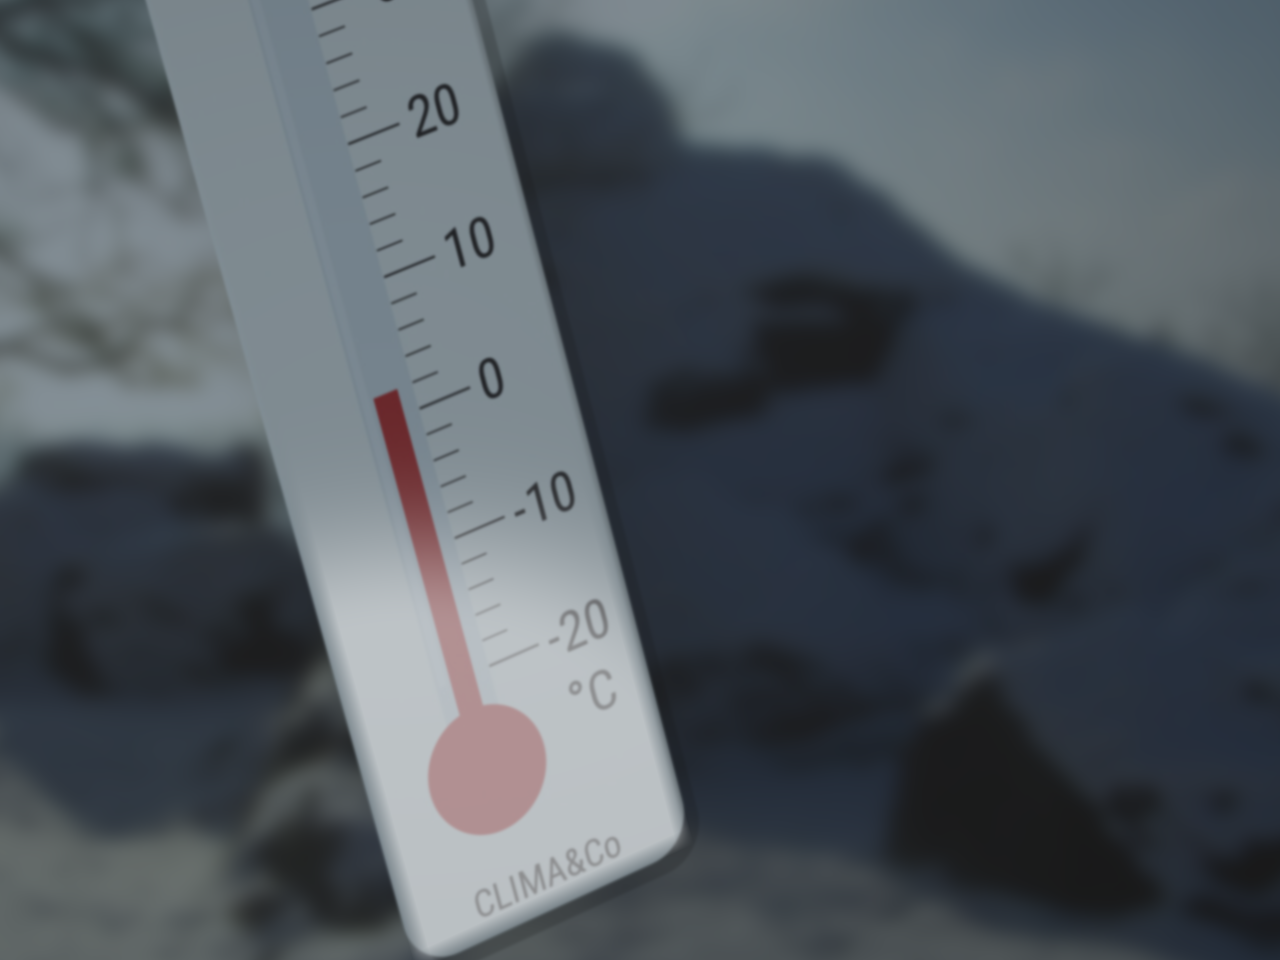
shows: 2 °C
